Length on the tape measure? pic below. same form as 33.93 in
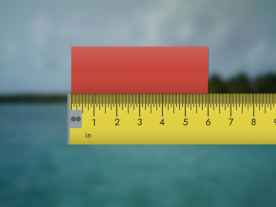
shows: 6 in
